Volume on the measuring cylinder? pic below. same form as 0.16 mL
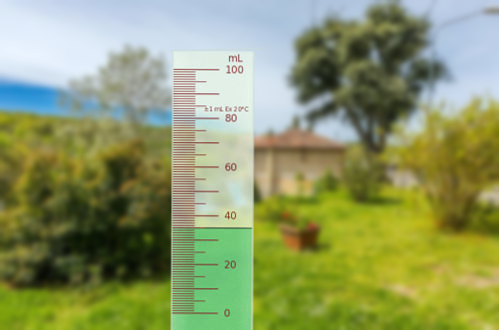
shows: 35 mL
